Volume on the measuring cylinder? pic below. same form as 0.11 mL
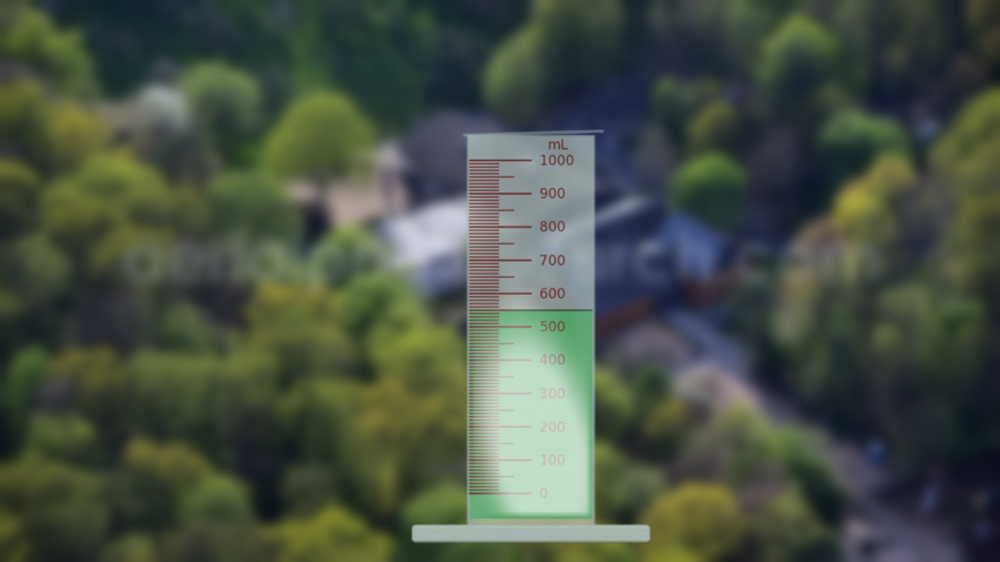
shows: 550 mL
